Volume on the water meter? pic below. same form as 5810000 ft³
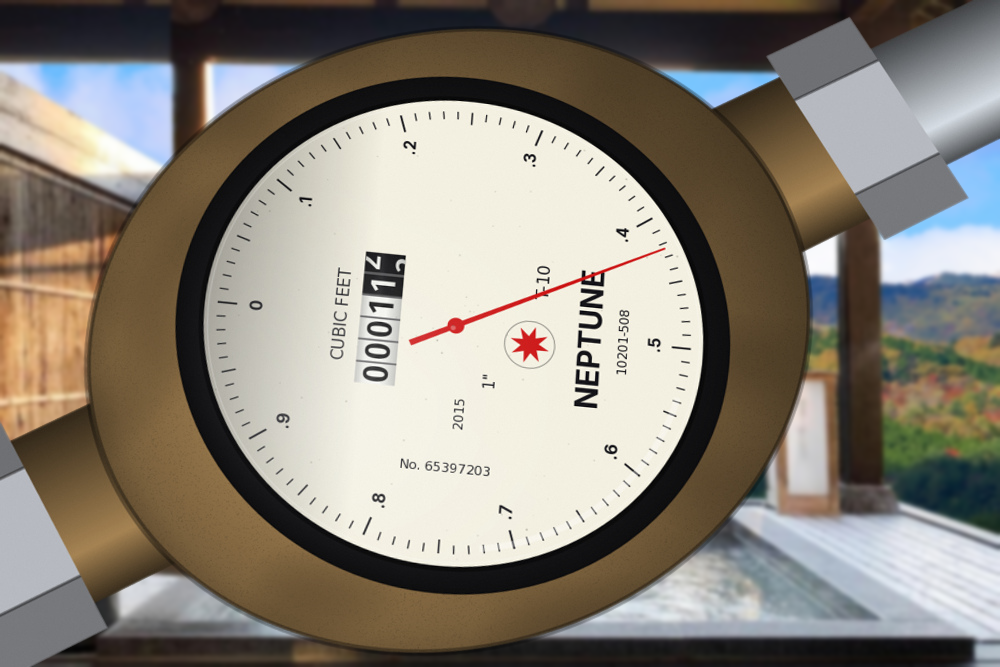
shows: 112.42 ft³
